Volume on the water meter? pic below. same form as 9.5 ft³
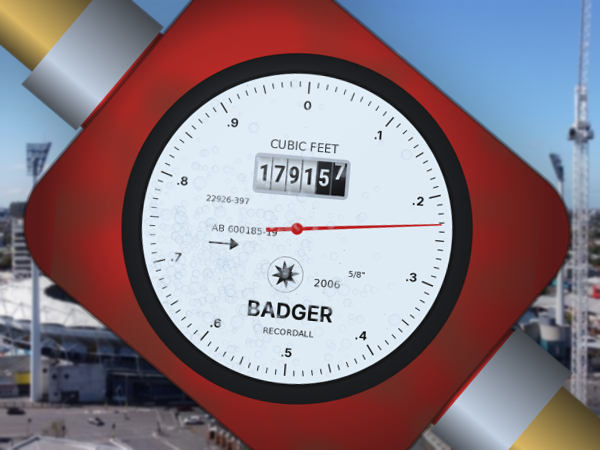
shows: 179157.23 ft³
